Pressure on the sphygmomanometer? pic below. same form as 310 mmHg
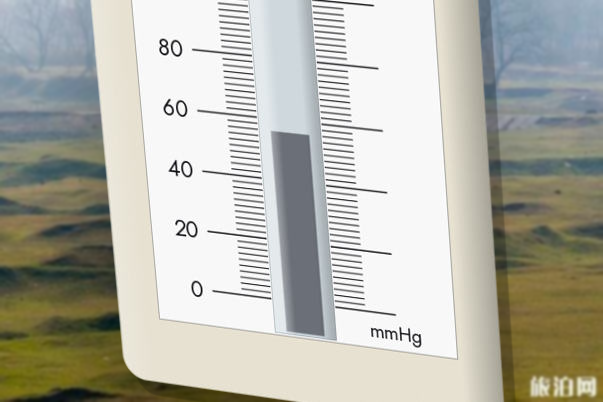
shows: 56 mmHg
